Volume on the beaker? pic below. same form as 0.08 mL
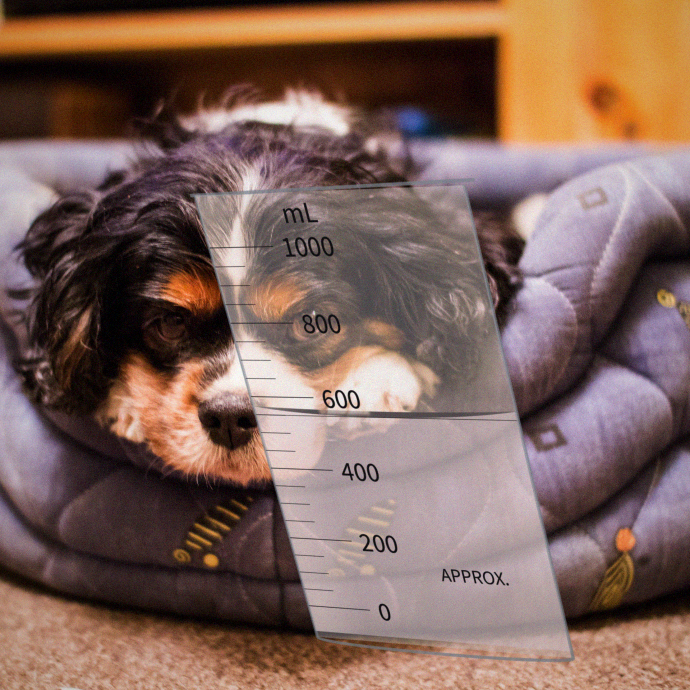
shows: 550 mL
